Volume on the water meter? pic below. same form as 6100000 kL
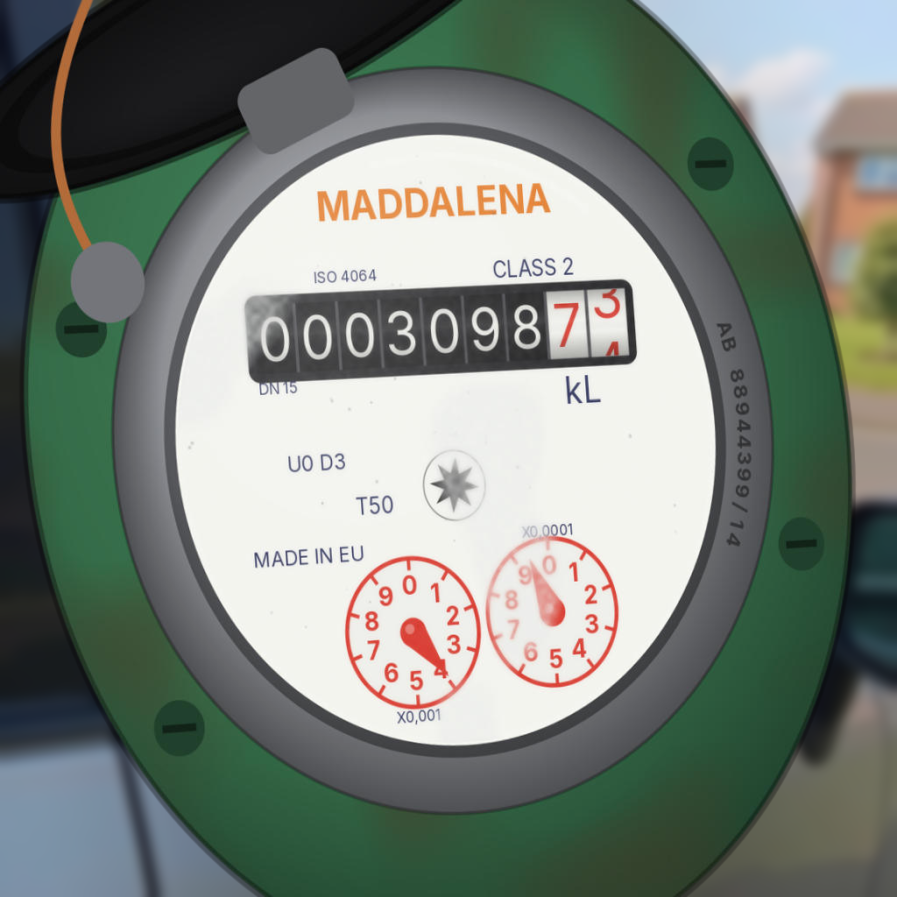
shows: 3098.7339 kL
